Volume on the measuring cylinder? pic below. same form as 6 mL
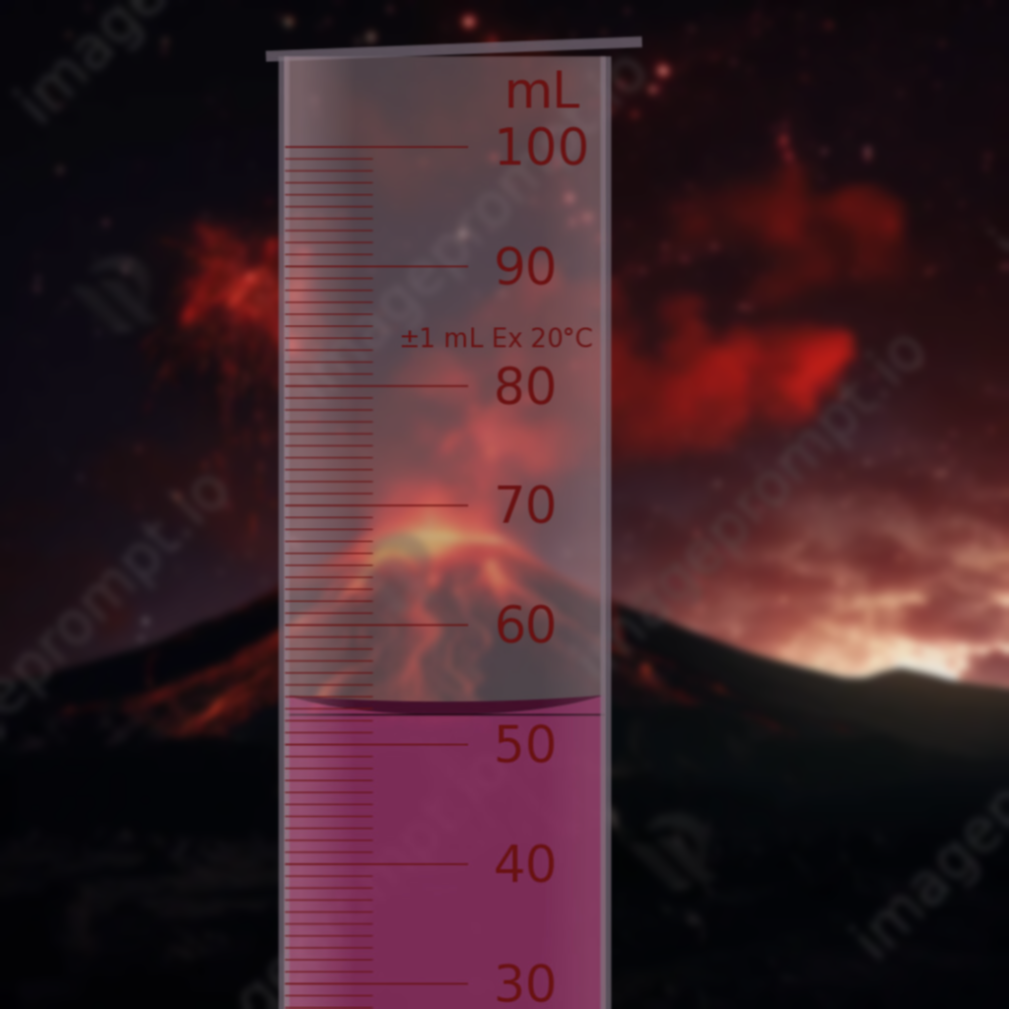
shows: 52.5 mL
